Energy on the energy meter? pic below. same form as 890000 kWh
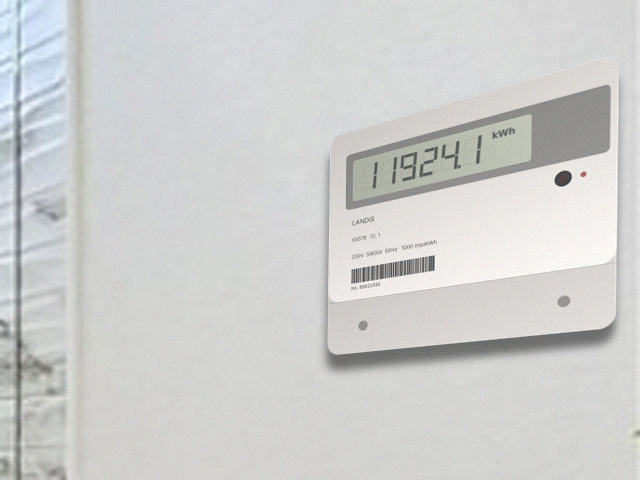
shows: 11924.1 kWh
